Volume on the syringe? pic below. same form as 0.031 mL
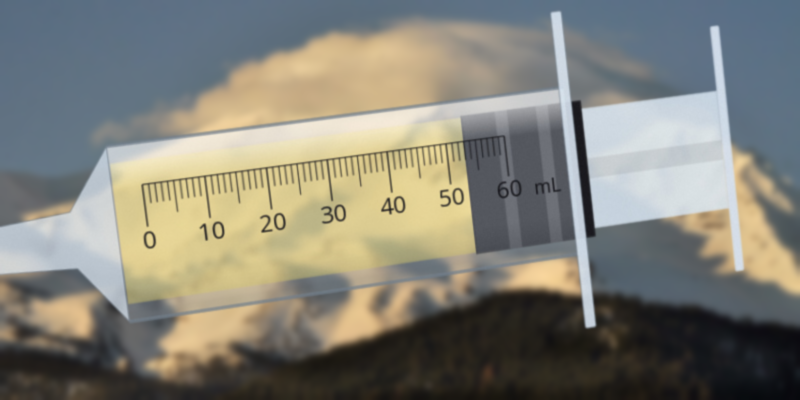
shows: 53 mL
